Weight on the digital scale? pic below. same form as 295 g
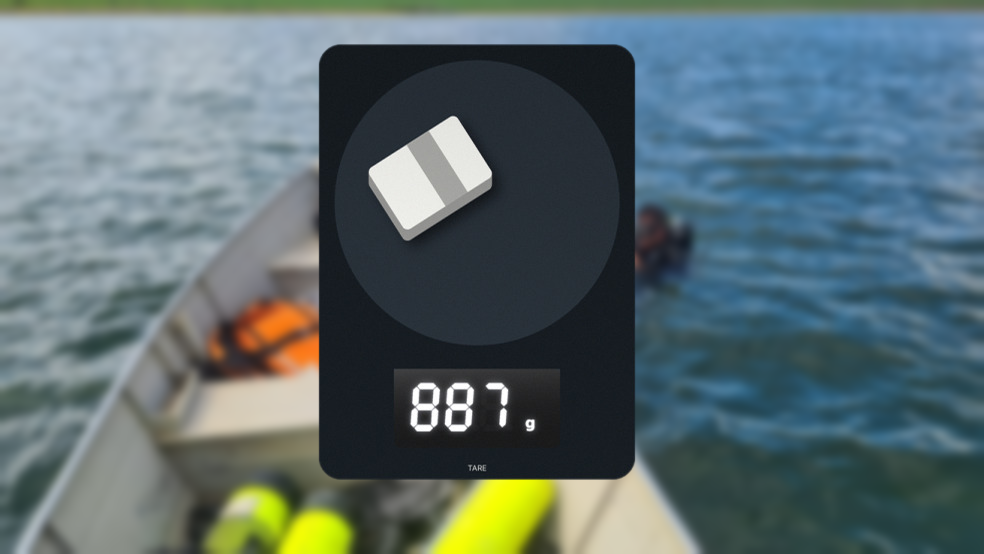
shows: 887 g
